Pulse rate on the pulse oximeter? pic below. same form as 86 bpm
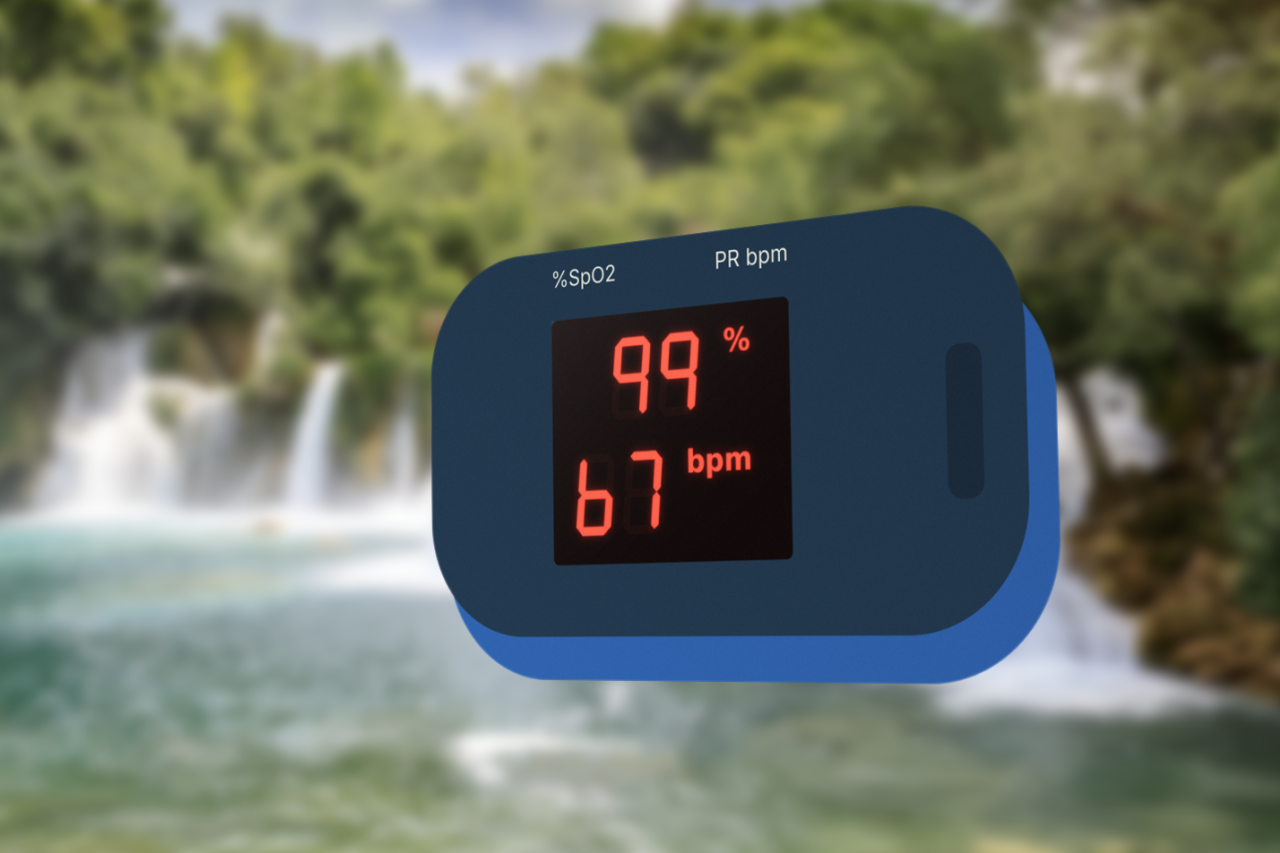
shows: 67 bpm
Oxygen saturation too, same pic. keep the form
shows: 99 %
